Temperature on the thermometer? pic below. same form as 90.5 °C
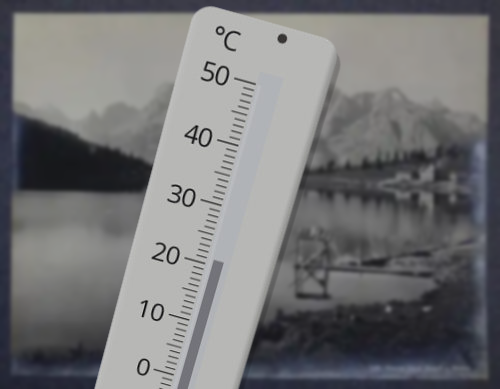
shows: 21 °C
